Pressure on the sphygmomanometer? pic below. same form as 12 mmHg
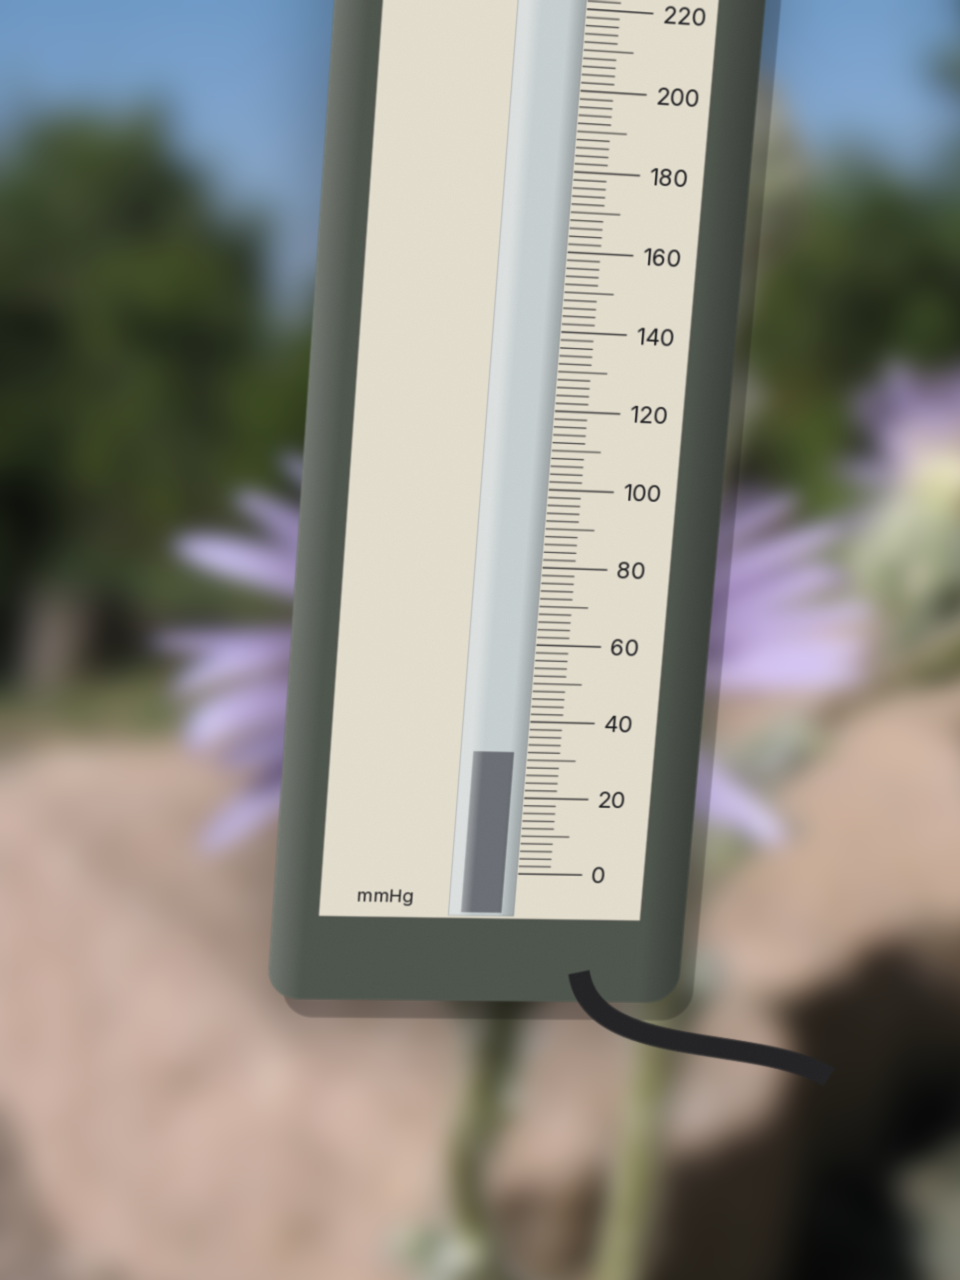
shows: 32 mmHg
